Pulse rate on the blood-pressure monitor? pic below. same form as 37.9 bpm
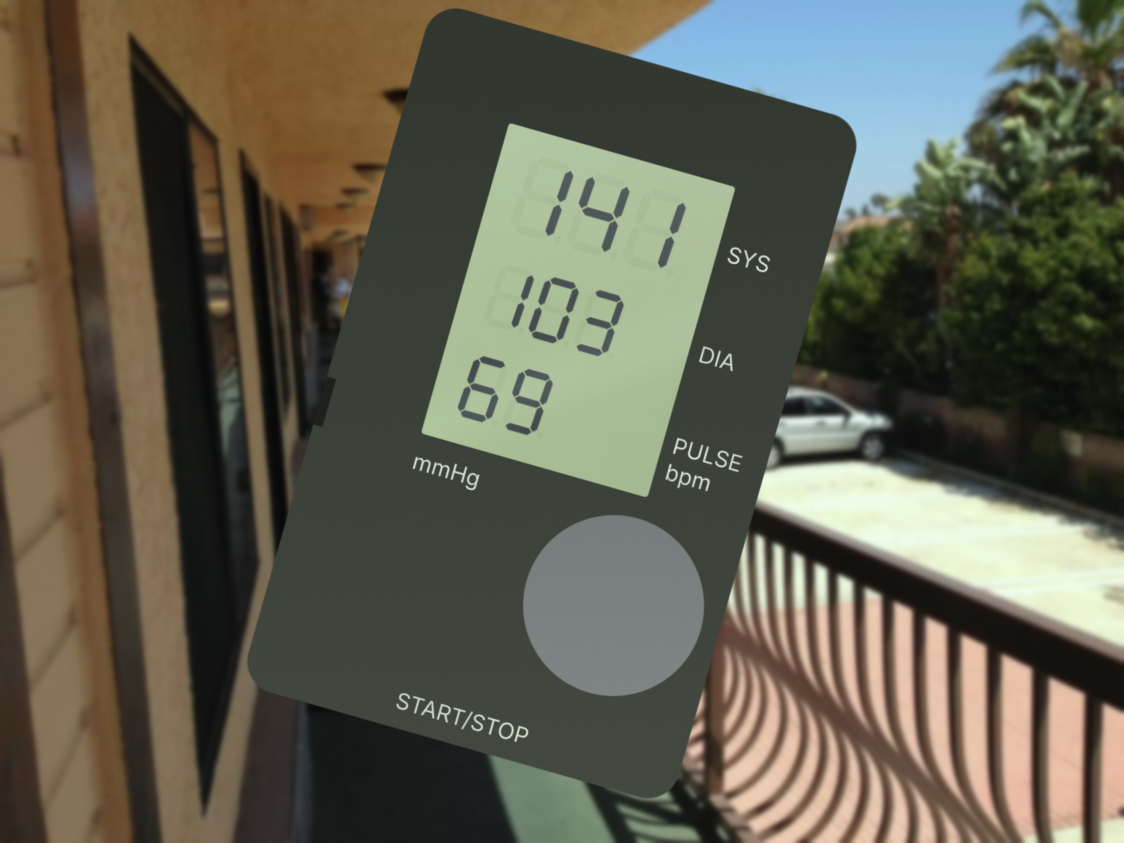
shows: 69 bpm
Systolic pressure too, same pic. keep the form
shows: 141 mmHg
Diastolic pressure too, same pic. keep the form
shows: 103 mmHg
